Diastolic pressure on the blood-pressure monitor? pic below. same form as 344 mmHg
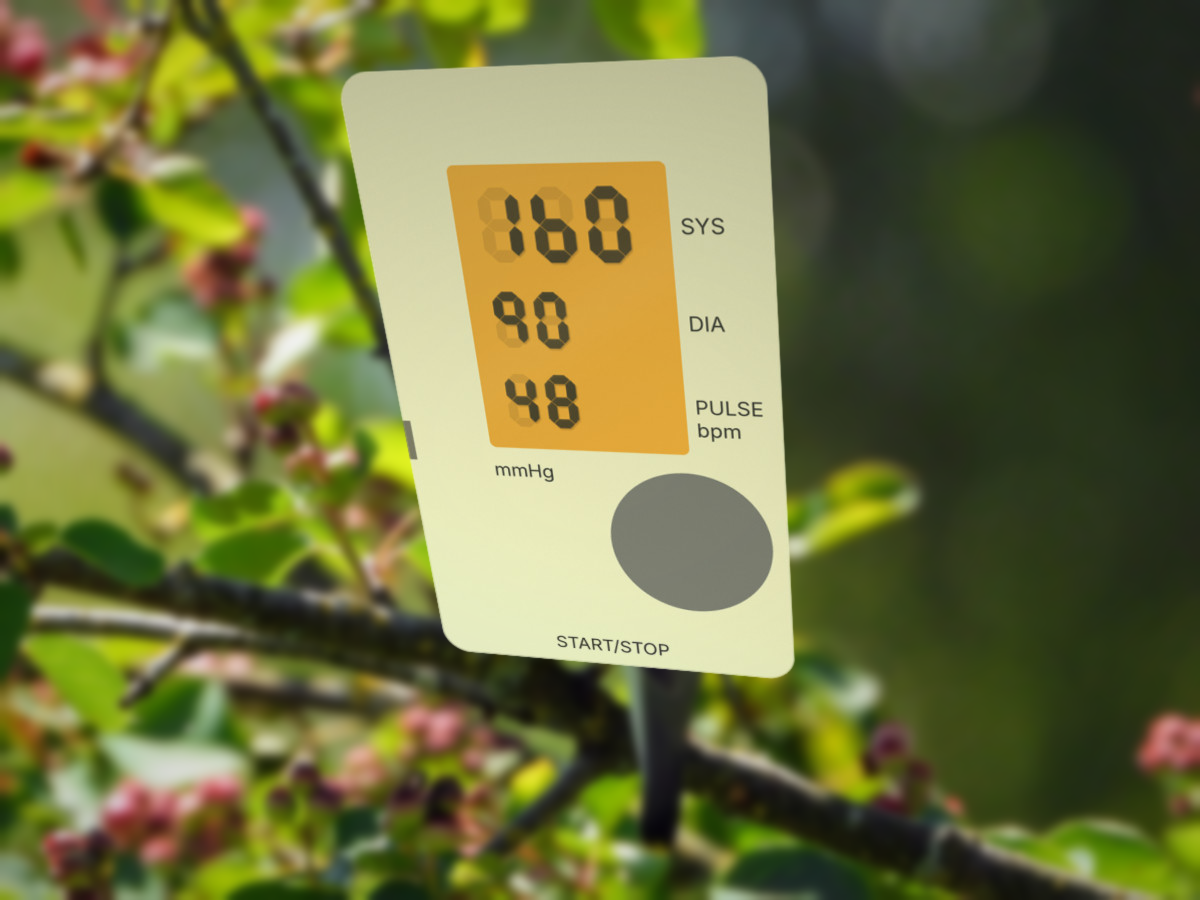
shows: 90 mmHg
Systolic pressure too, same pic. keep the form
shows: 160 mmHg
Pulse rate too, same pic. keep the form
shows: 48 bpm
